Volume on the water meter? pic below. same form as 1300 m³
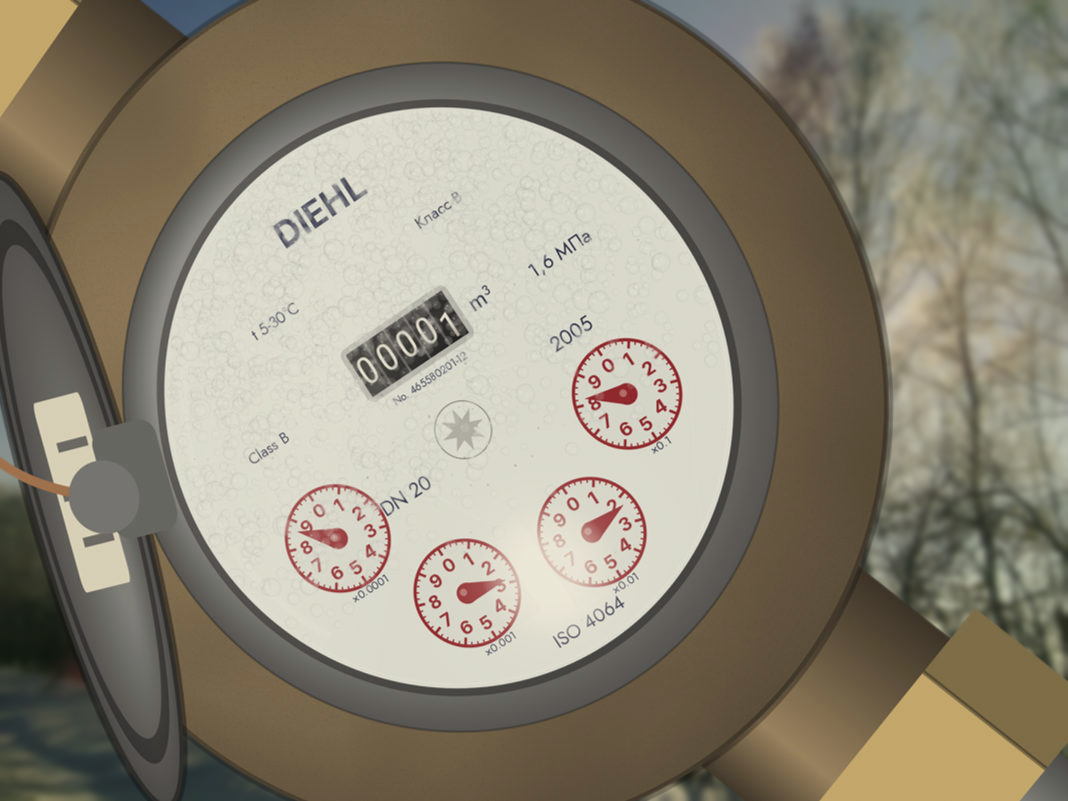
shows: 0.8228 m³
